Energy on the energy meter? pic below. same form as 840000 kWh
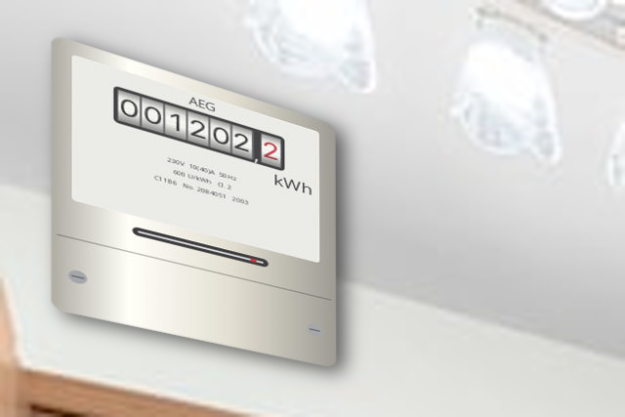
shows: 1202.2 kWh
